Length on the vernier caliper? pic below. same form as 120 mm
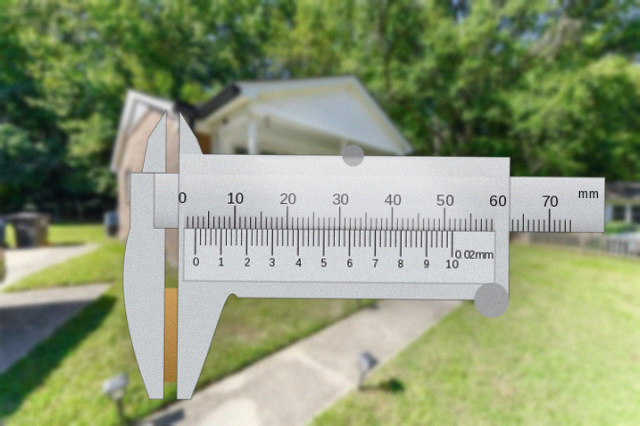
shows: 2.5 mm
